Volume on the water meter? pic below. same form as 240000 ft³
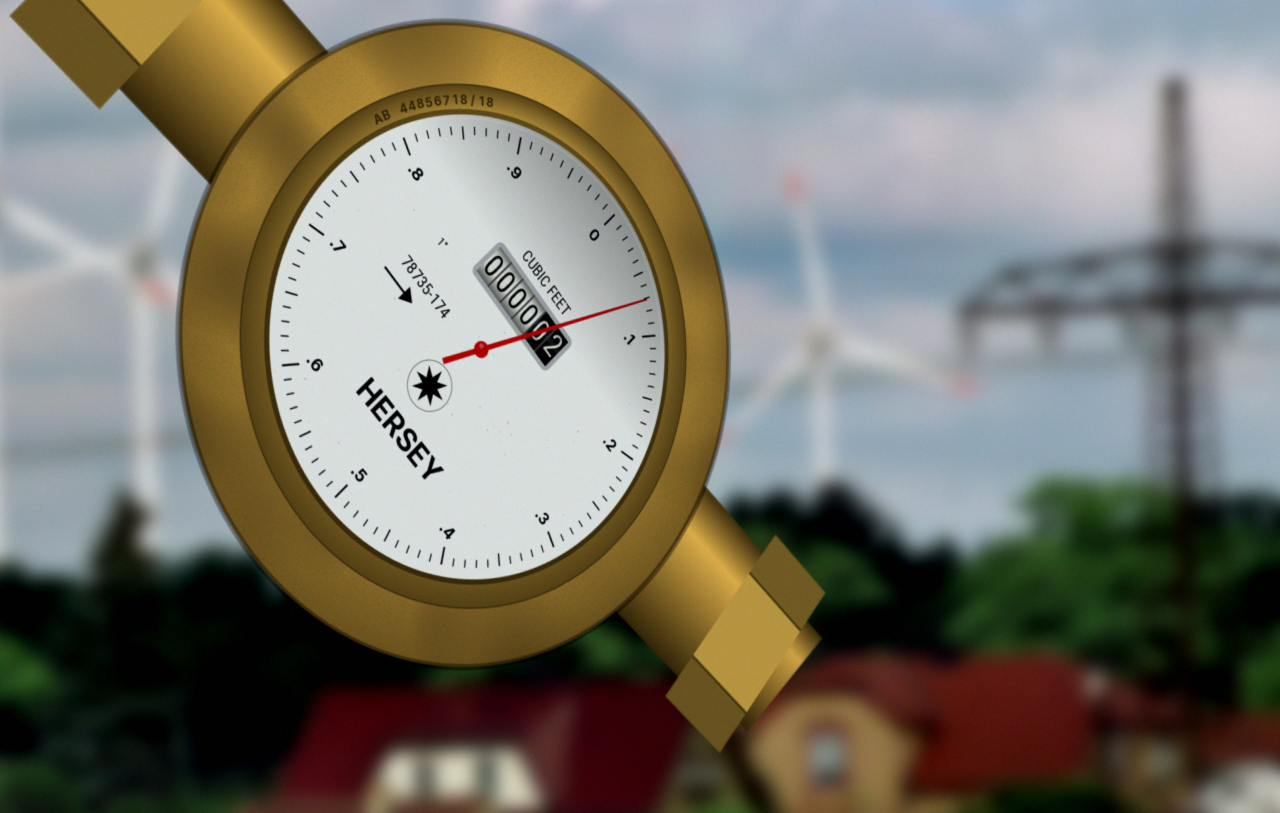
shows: 2.07 ft³
